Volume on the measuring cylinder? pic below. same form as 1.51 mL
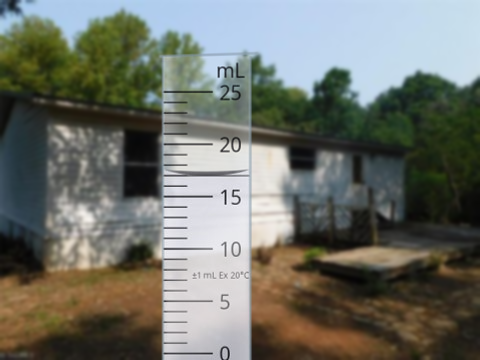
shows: 17 mL
